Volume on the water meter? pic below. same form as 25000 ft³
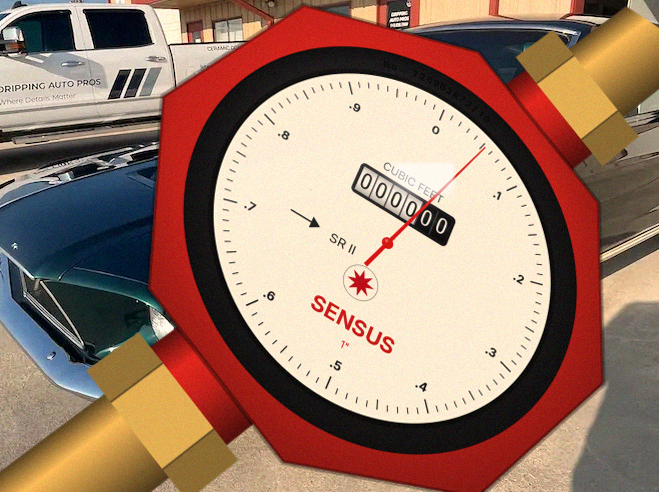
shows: 0.05 ft³
